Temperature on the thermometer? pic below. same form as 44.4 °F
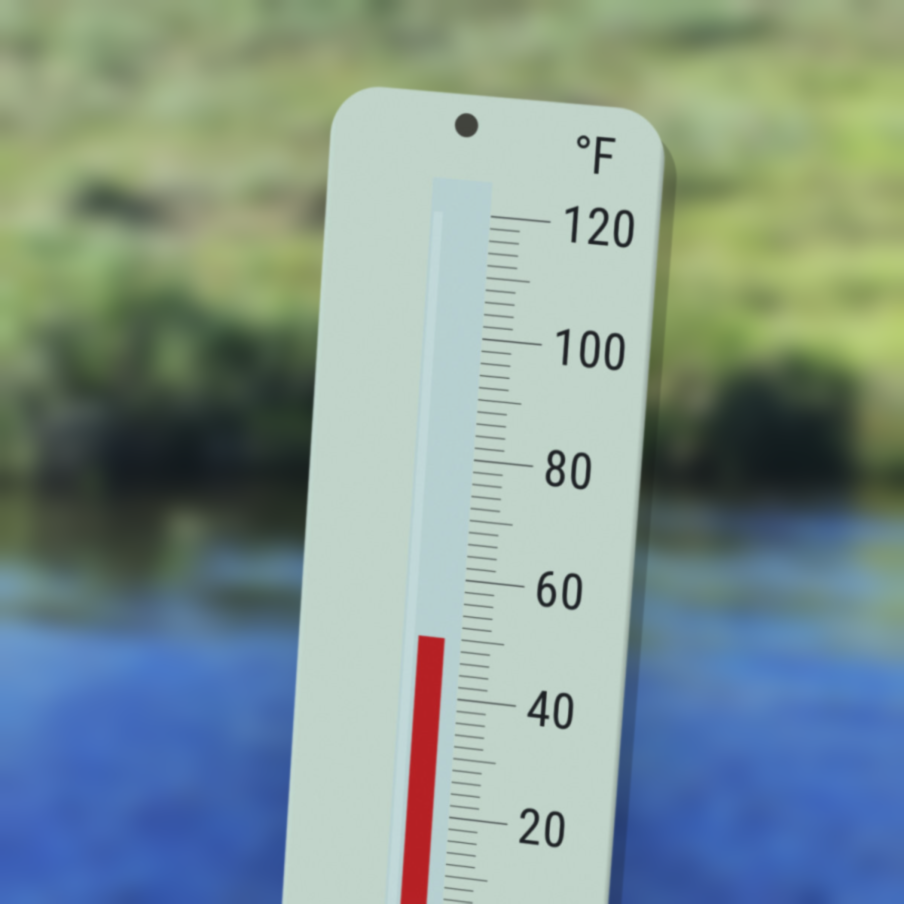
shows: 50 °F
